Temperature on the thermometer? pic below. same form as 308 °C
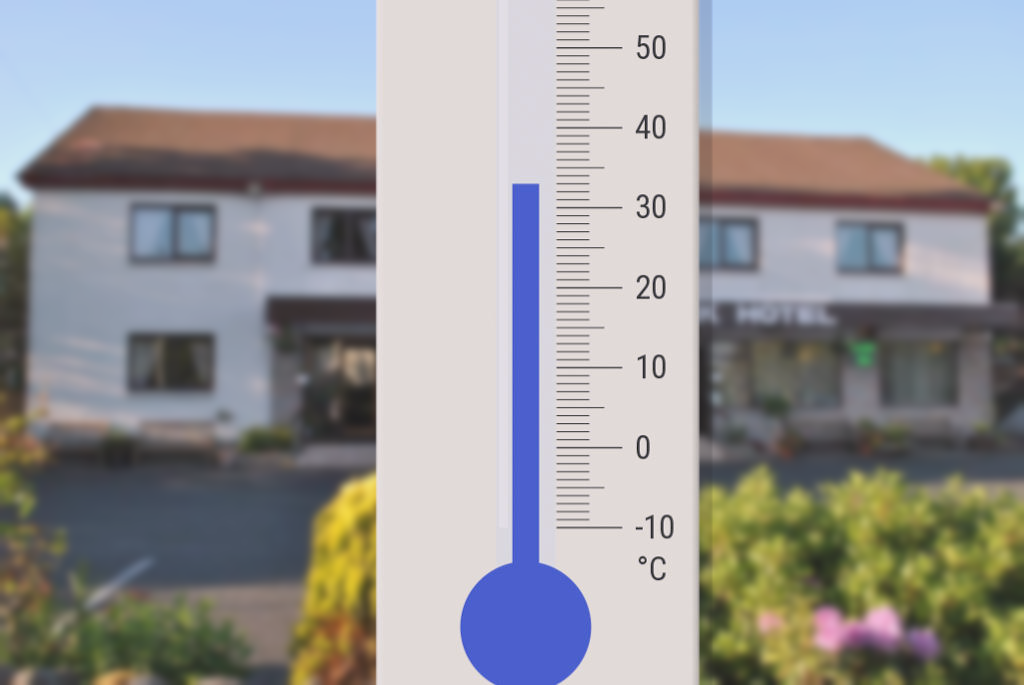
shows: 33 °C
